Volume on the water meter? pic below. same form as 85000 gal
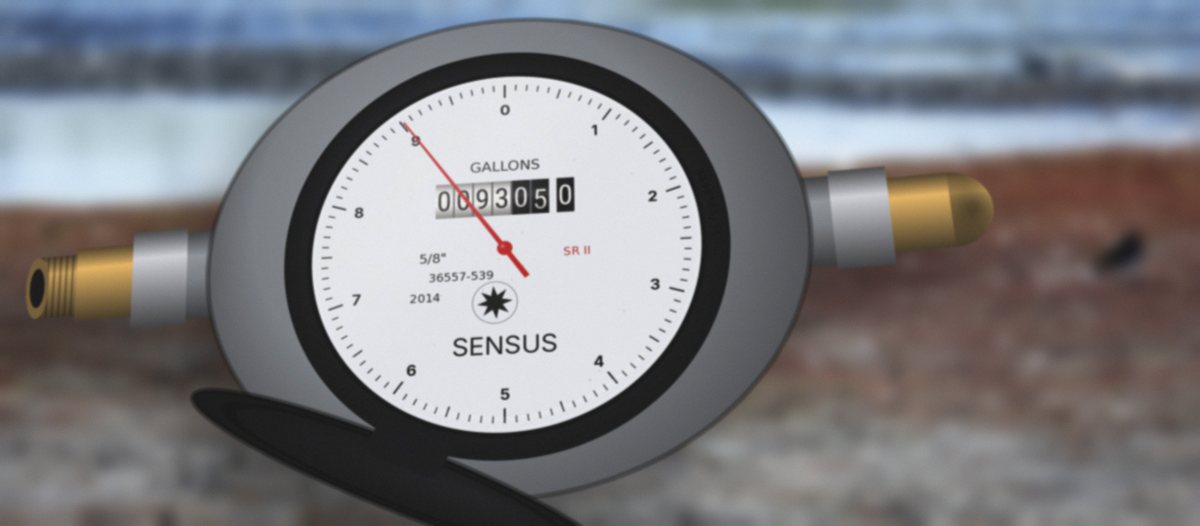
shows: 93049.0 gal
